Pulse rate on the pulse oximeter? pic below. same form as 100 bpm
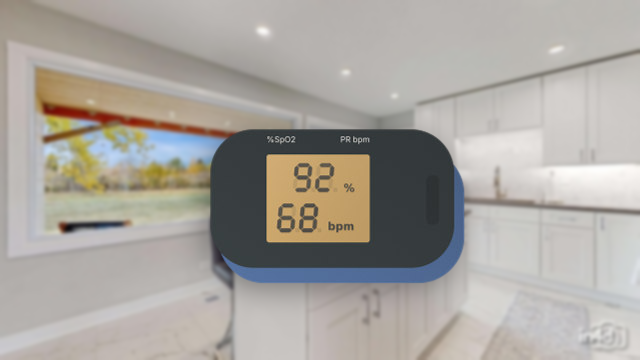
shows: 68 bpm
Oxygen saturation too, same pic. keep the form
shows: 92 %
